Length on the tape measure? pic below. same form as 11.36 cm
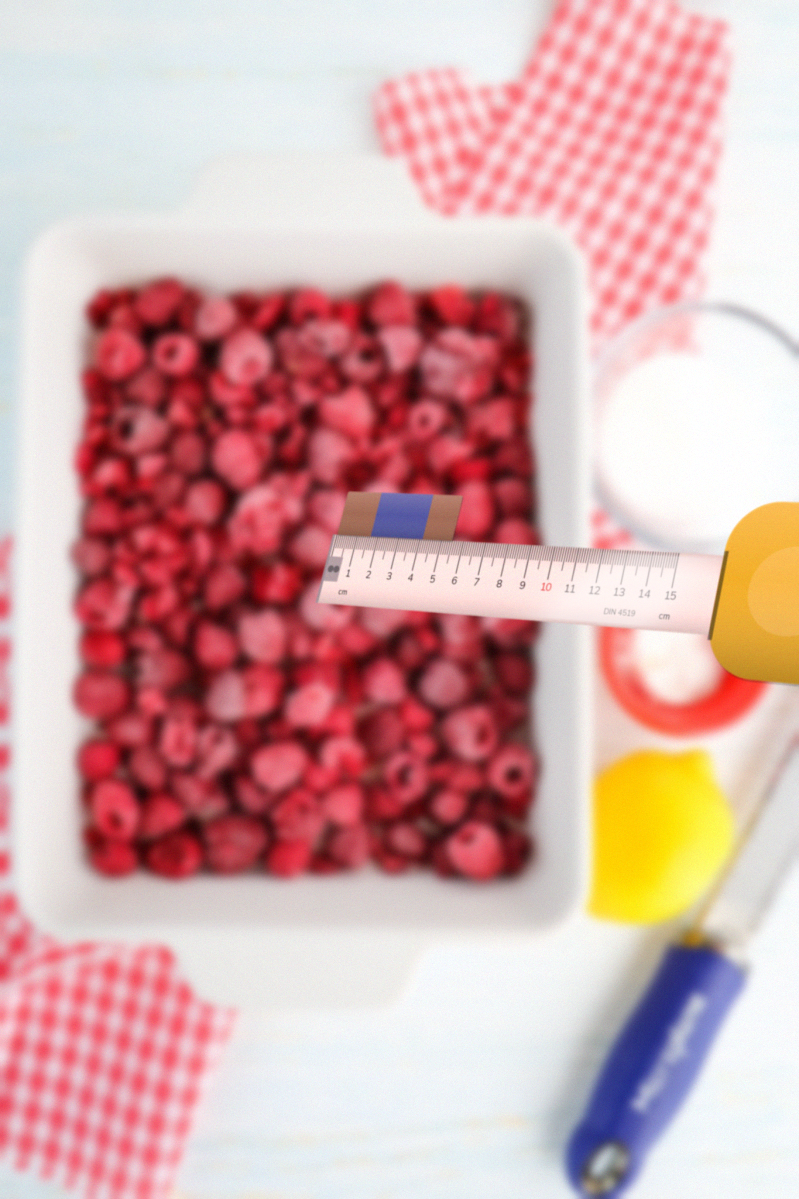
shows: 5.5 cm
